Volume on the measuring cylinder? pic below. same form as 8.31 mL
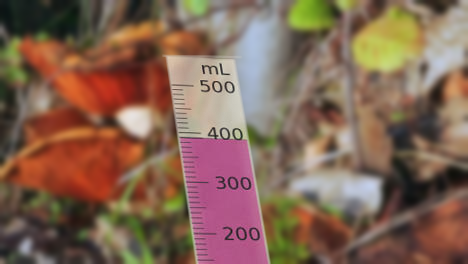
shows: 390 mL
